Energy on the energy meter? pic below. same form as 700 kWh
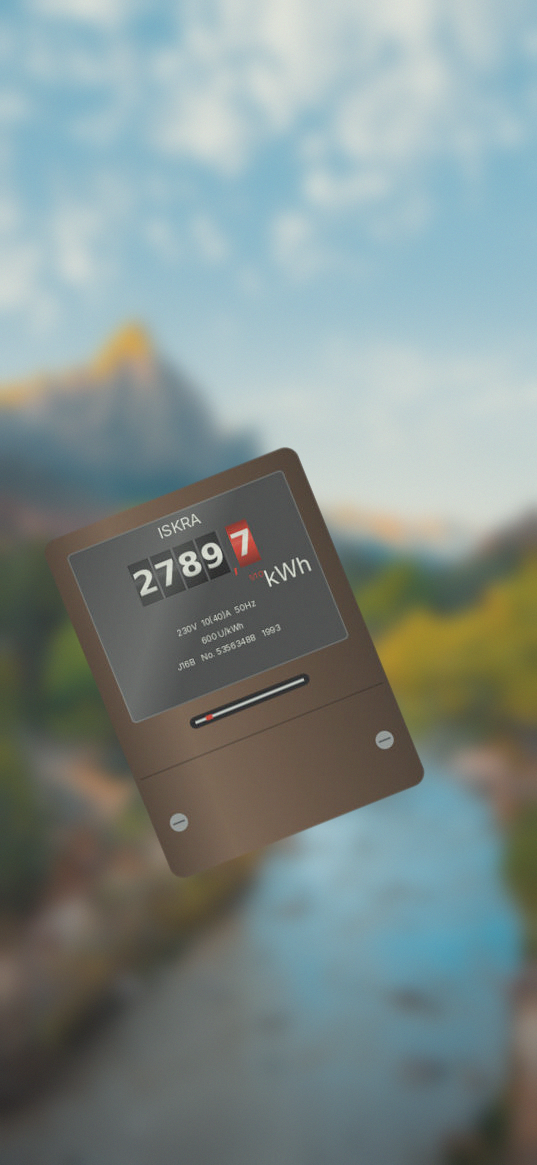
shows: 2789.7 kWh
